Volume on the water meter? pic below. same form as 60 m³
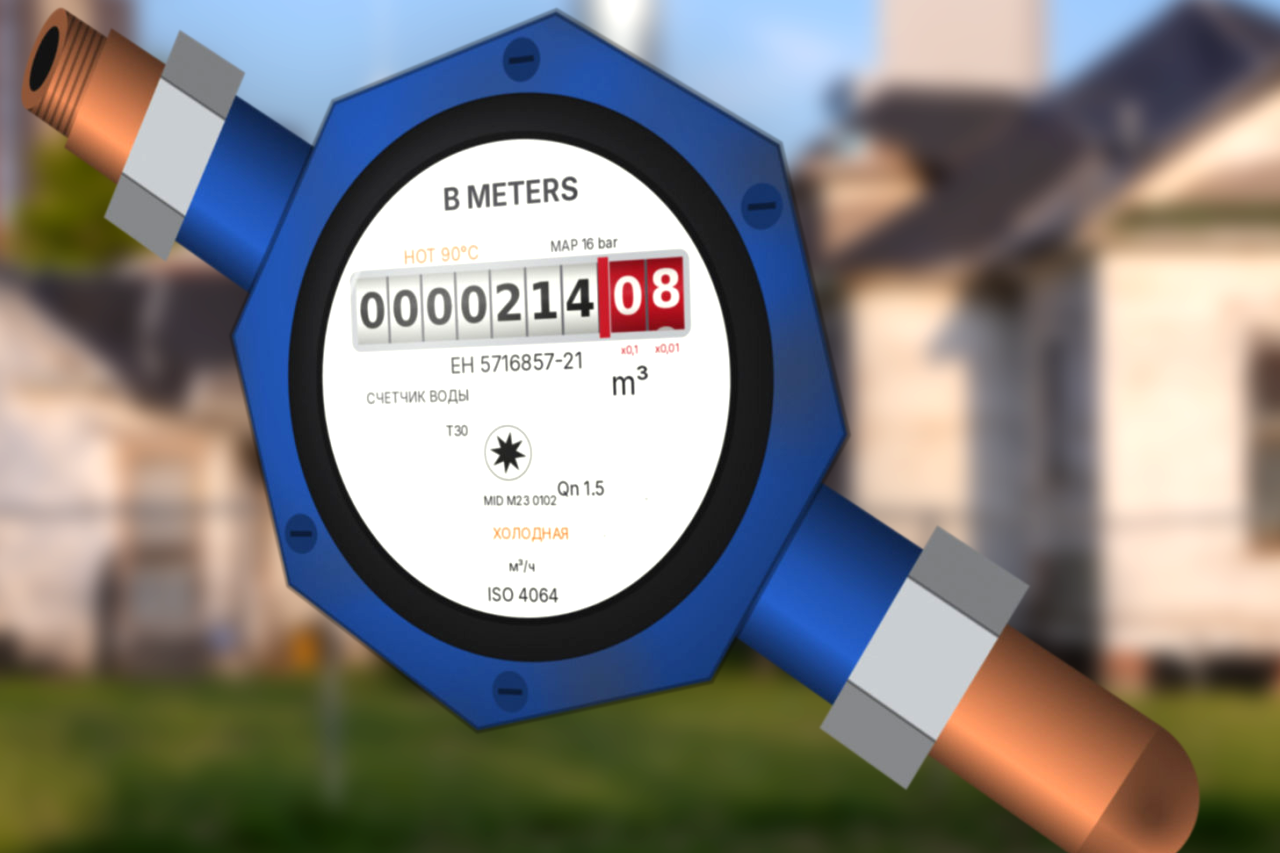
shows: 214.08 m³
